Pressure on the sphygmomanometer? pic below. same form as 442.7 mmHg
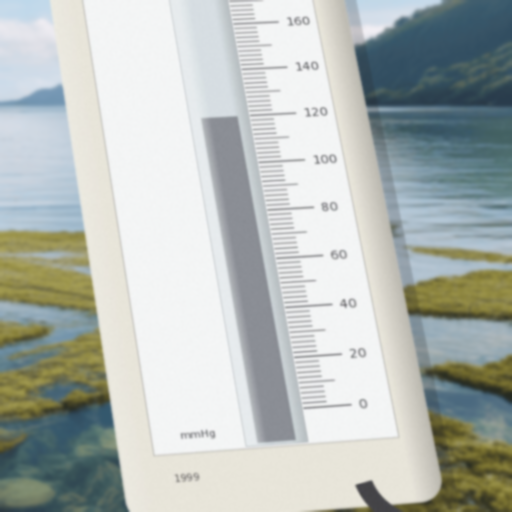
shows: 120 mmHg
